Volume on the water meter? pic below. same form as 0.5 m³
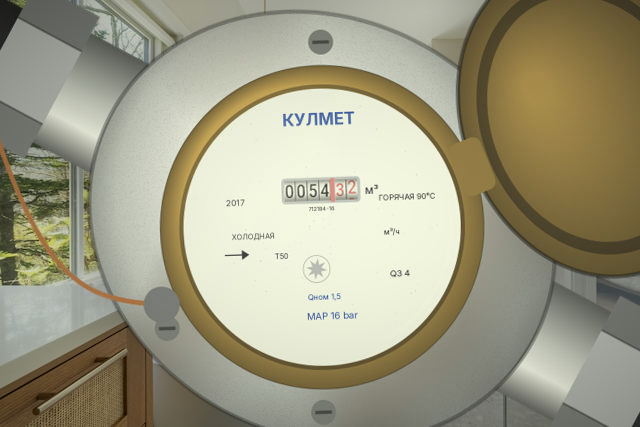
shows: 54.32 m³
